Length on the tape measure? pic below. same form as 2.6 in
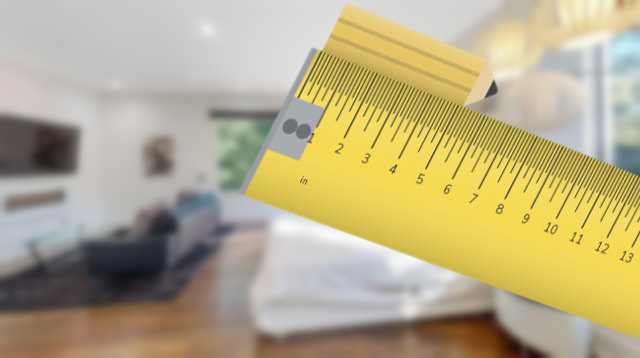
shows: 6 in
